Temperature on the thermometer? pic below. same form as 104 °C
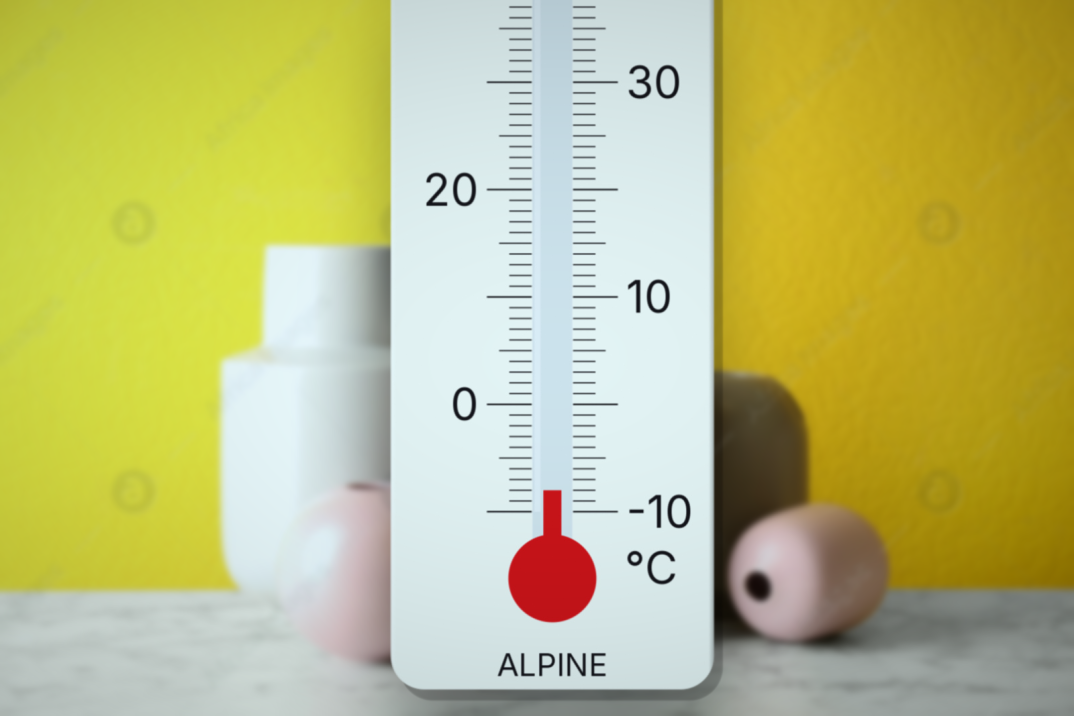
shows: -8 °C
